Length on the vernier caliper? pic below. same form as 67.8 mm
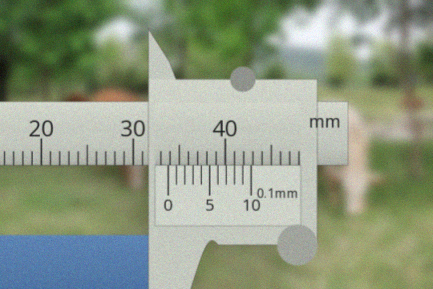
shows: 33.8 mm
